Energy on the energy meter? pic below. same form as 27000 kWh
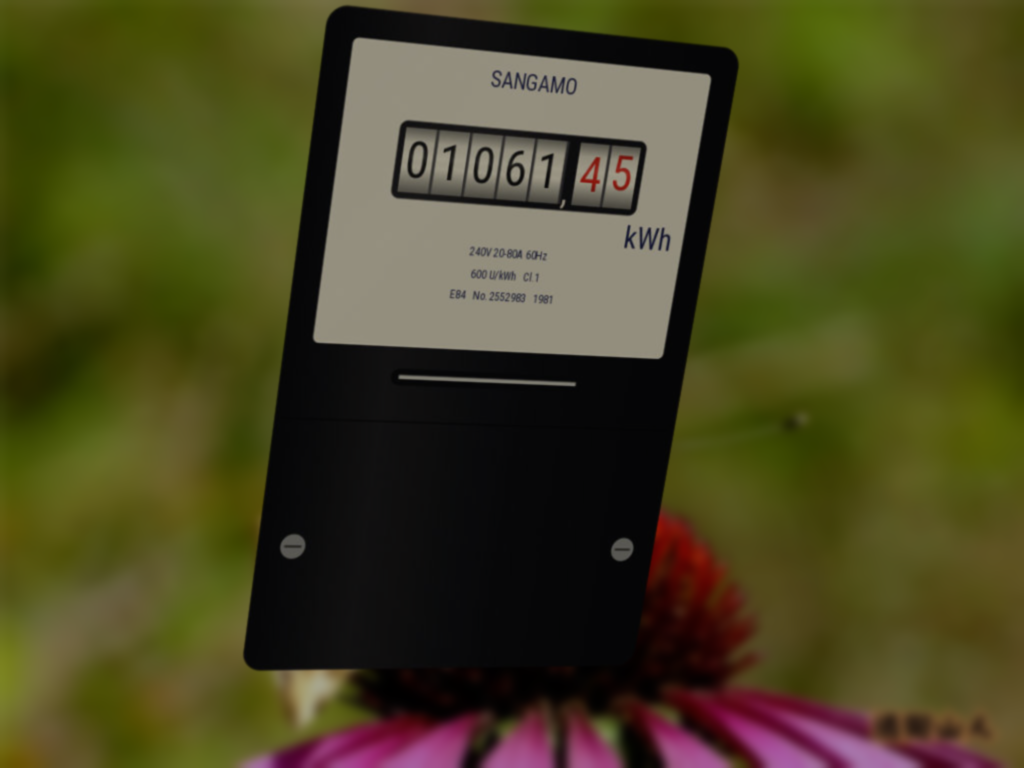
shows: 1061.45 kWh
